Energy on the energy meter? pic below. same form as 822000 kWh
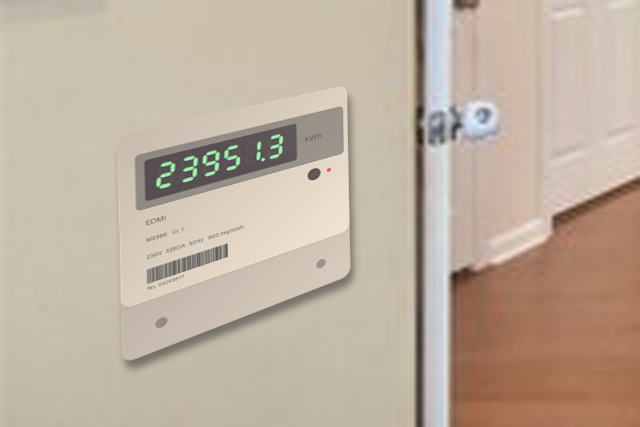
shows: 23951.3 kWh
